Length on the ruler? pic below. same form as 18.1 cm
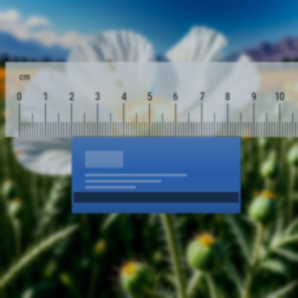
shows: 6.5 cm
